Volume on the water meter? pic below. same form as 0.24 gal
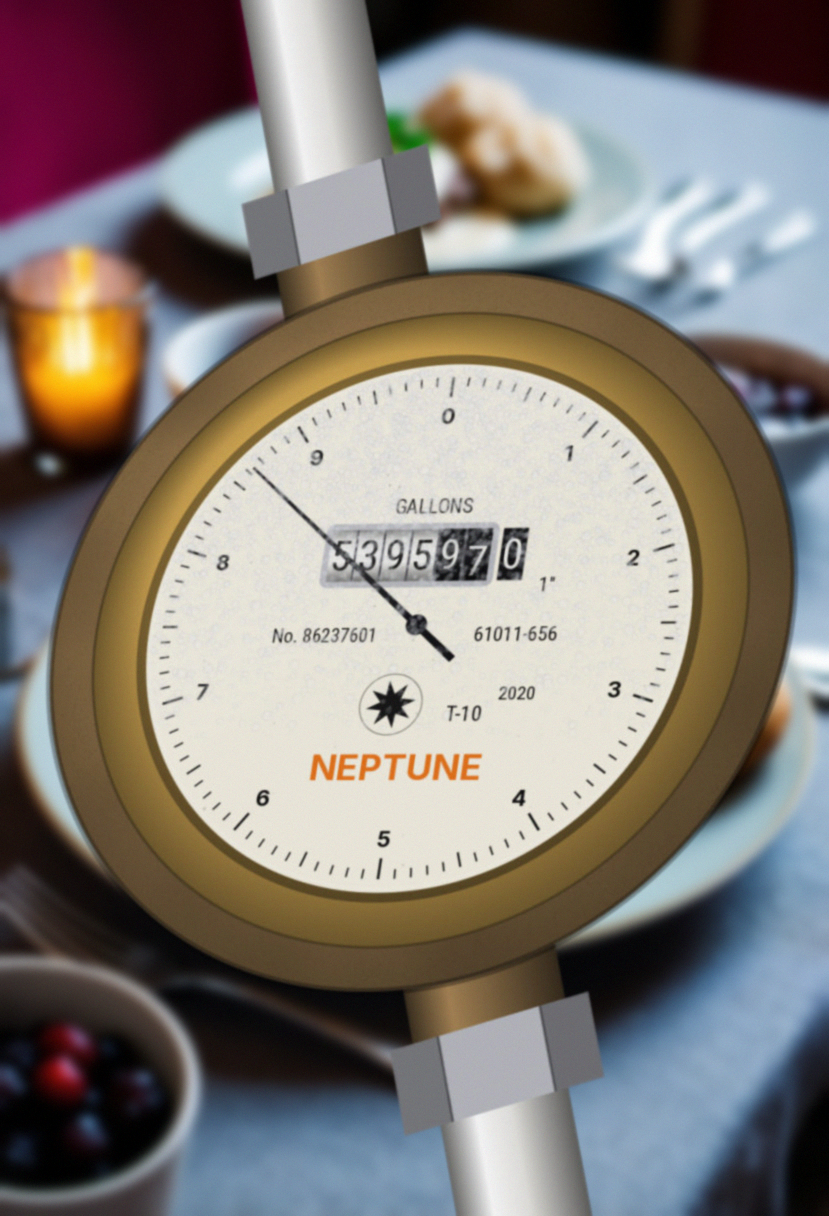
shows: 5395968.6 gal
